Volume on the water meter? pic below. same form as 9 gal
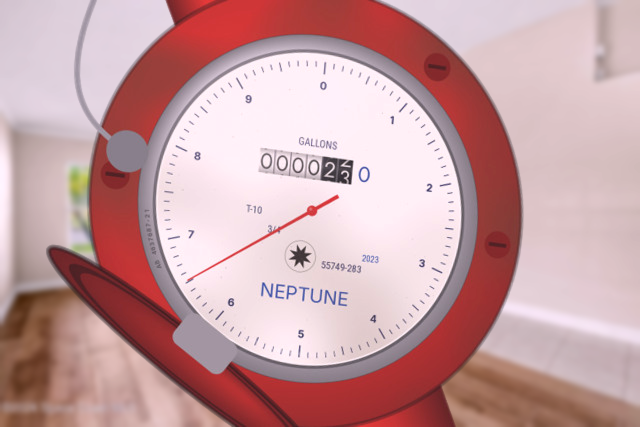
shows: 226.5 gal
